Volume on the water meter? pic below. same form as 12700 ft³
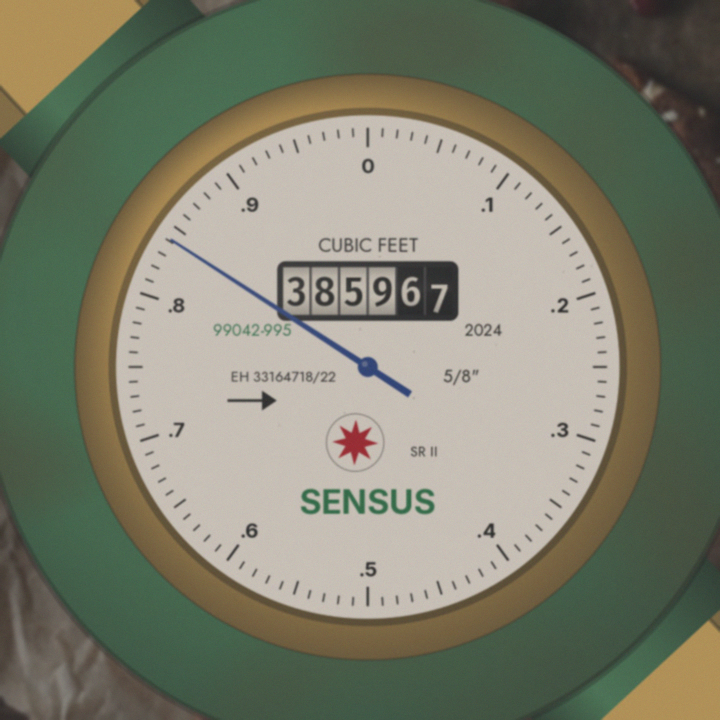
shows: 385966.84 ft³
